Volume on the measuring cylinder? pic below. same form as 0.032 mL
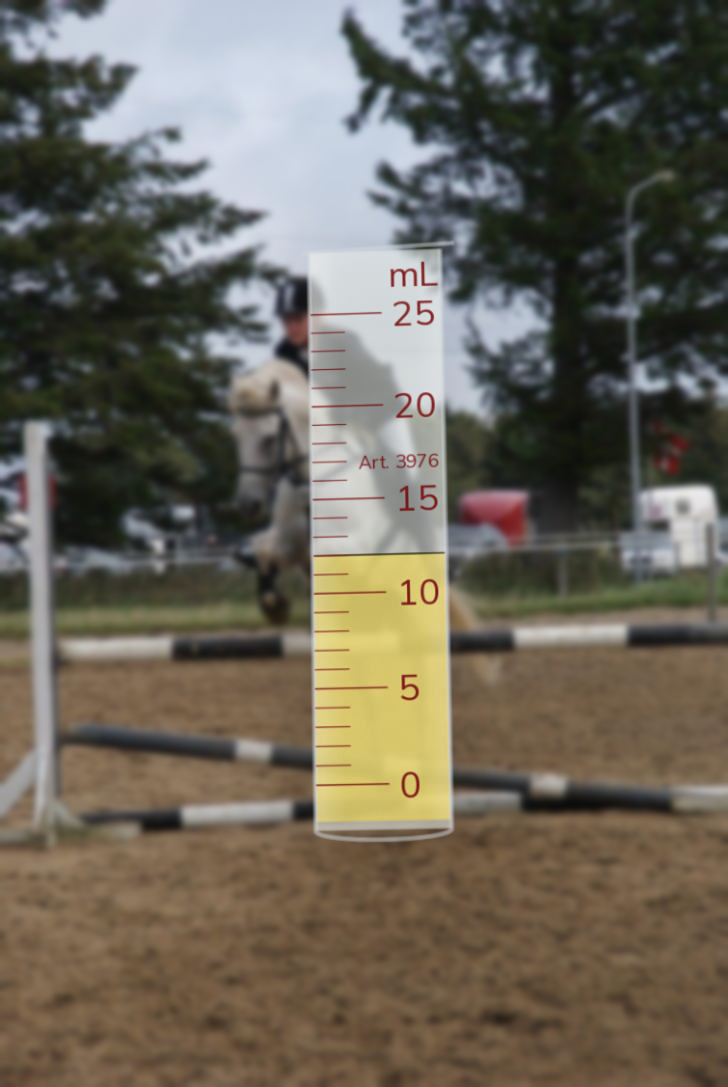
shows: 12 mL
